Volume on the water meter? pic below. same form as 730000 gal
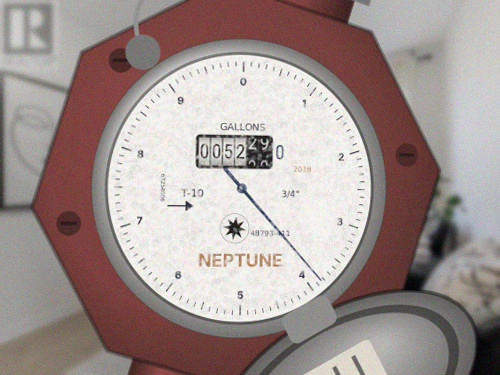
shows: 52293.8 gal
